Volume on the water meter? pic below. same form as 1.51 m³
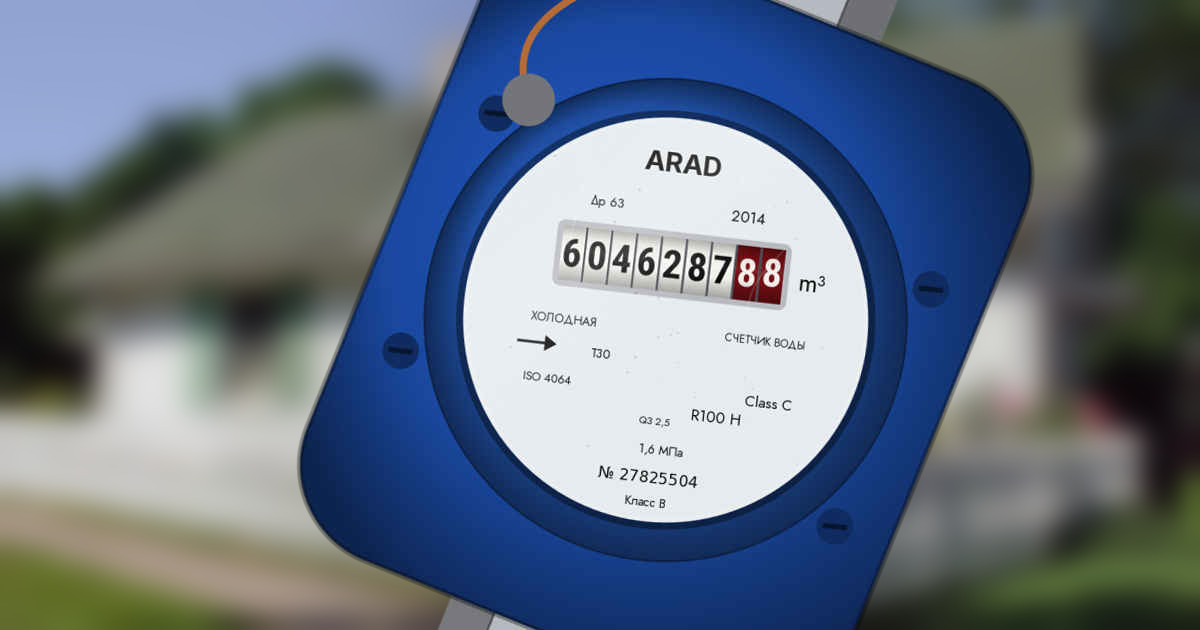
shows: 6046287.88 m³
